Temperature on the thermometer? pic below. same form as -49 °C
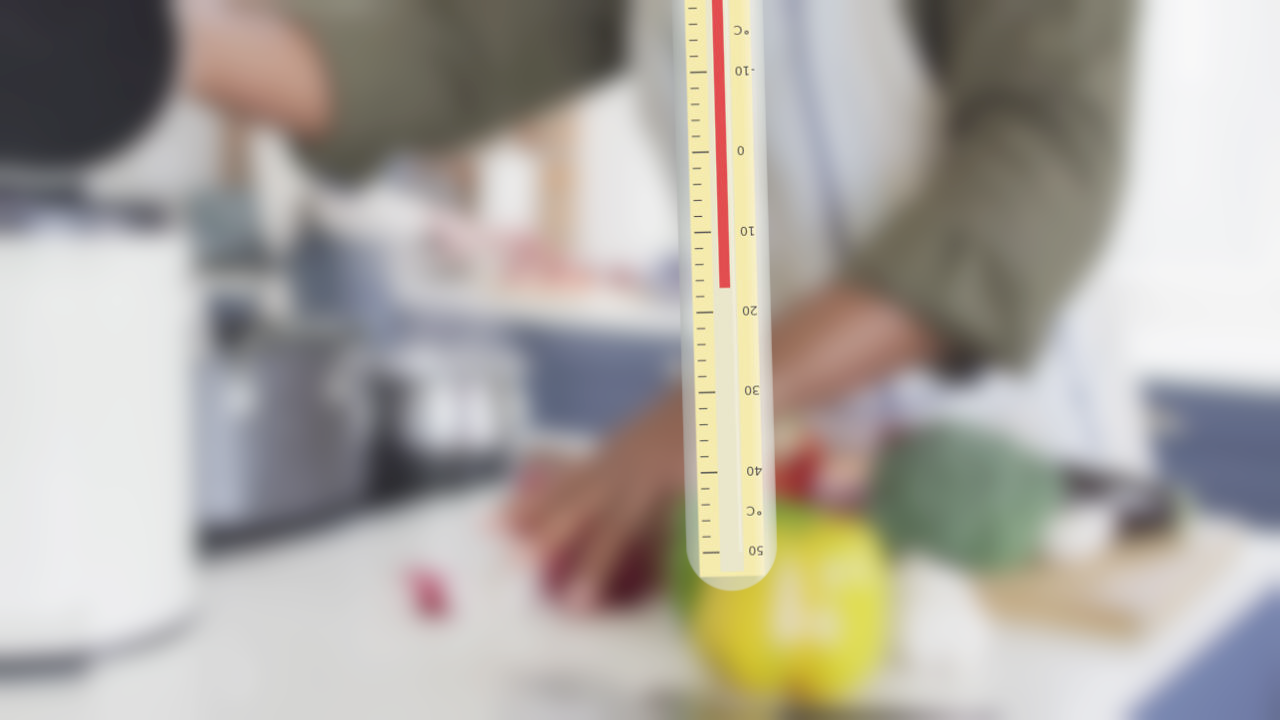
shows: 17 °C
